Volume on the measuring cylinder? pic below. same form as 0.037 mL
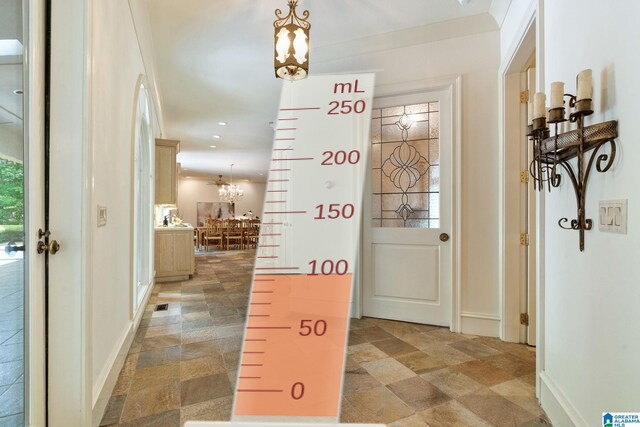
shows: 95 mL
